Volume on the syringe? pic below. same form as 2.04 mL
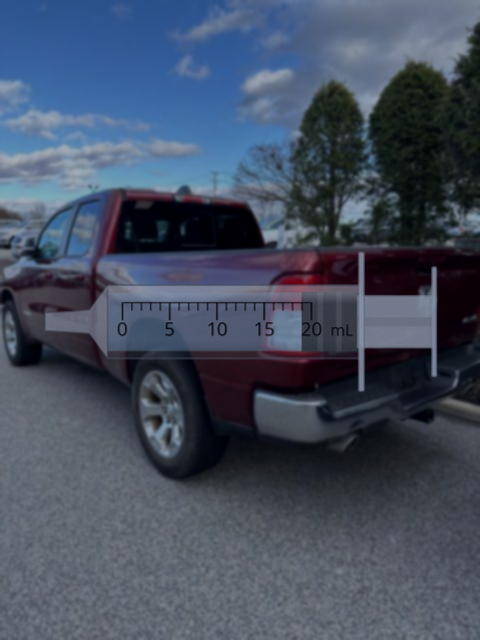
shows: 19 mL
